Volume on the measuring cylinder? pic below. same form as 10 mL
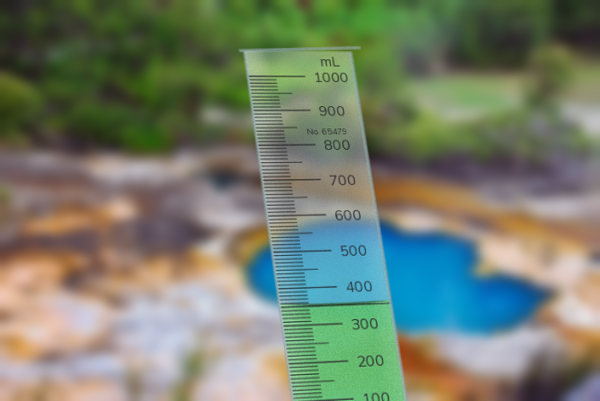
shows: 350 mL
